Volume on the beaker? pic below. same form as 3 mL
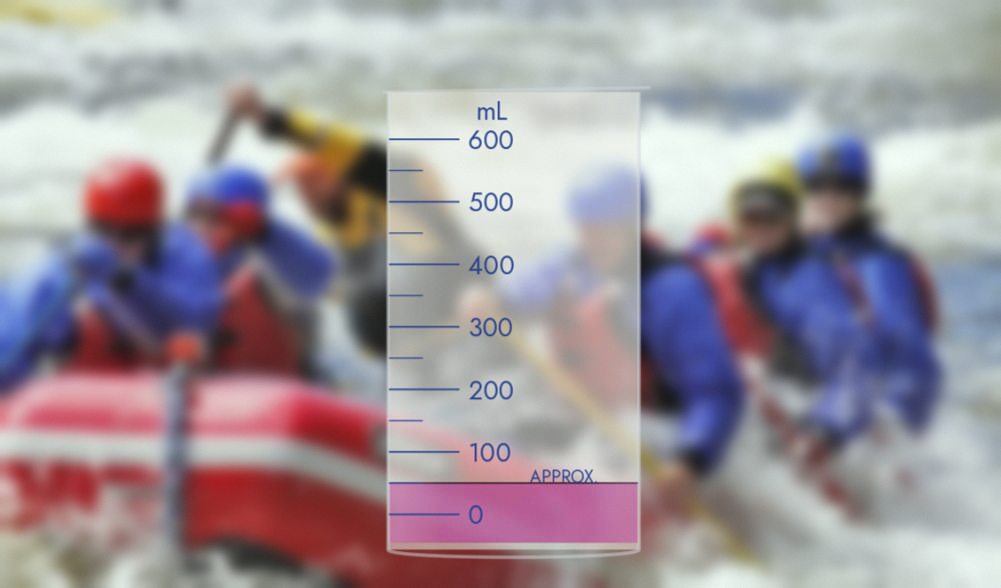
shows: 50 mL
